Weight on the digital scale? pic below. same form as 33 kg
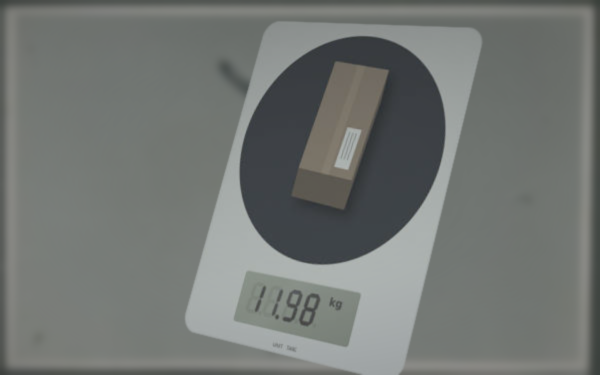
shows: 11.98 kg
